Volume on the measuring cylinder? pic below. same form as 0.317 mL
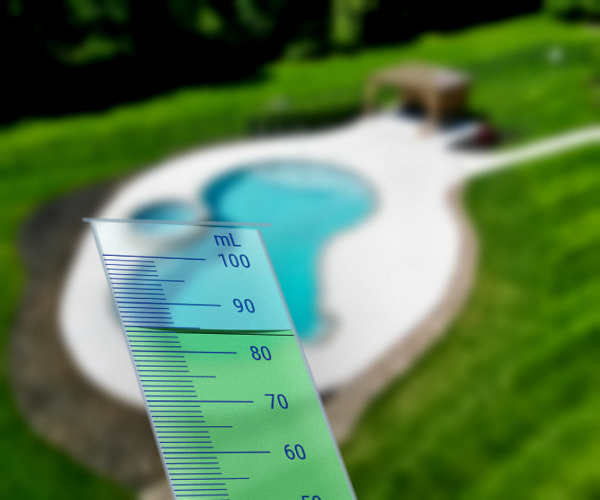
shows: 84 mL
